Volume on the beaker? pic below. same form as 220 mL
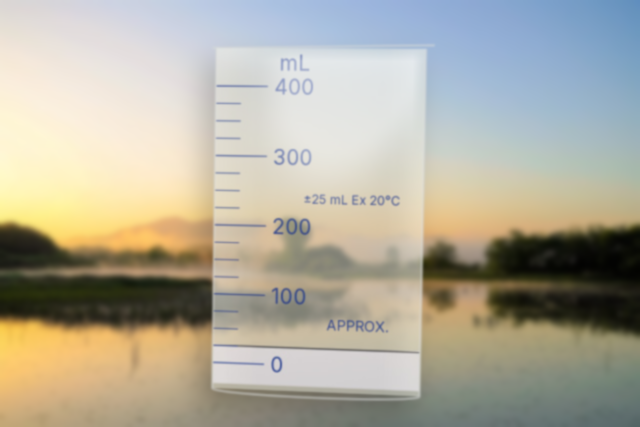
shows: 25 mL
